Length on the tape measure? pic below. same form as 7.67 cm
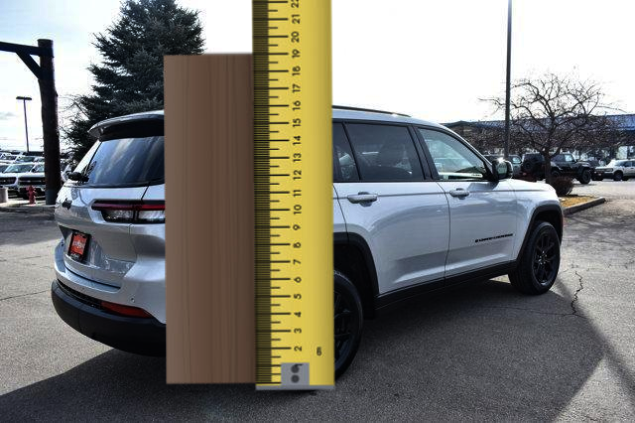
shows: 19 cm
